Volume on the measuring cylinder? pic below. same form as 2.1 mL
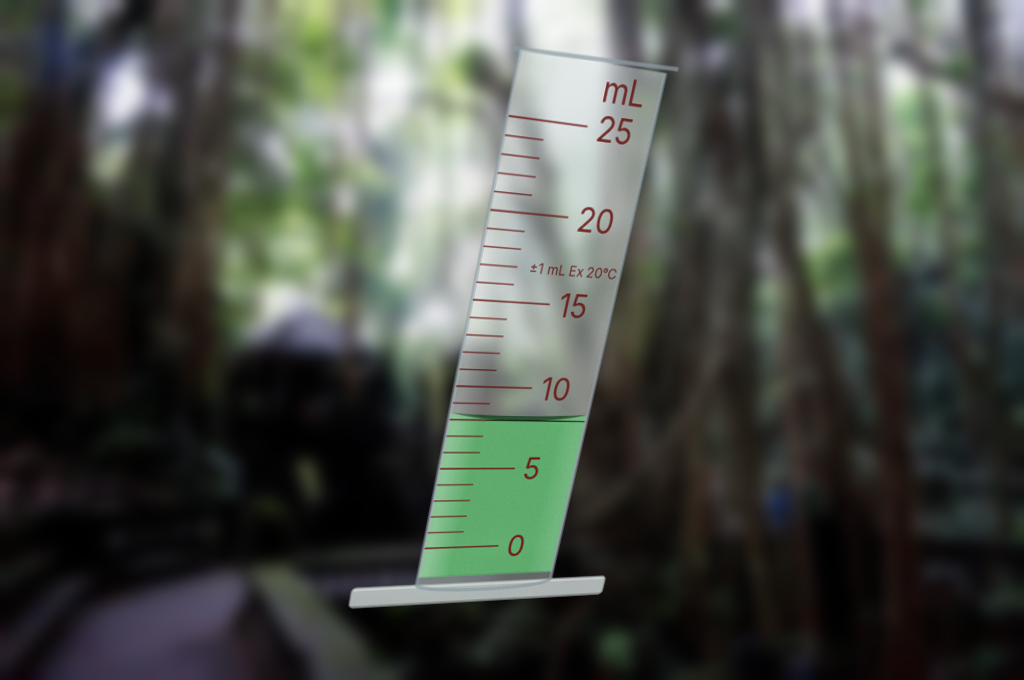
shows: 8 mL
